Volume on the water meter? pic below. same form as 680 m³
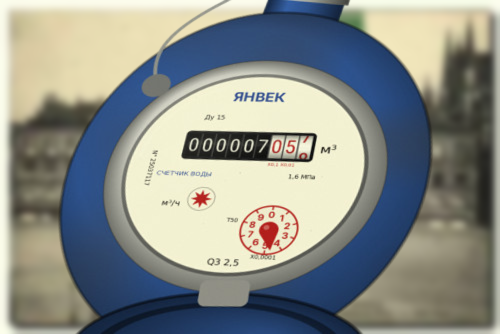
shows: 7.0574 m³
